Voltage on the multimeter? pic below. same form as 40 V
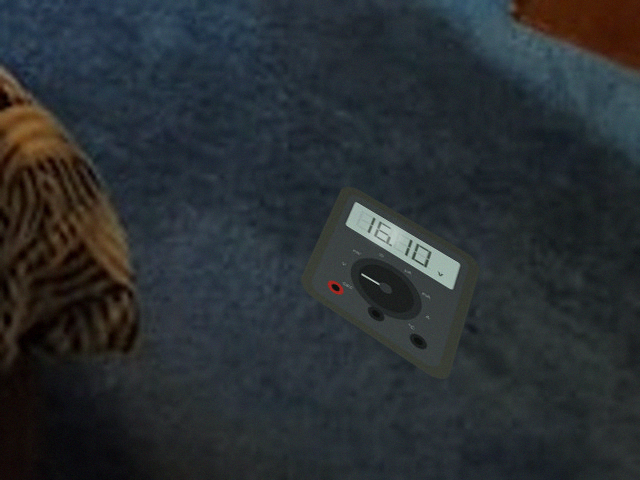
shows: 16.10 V
